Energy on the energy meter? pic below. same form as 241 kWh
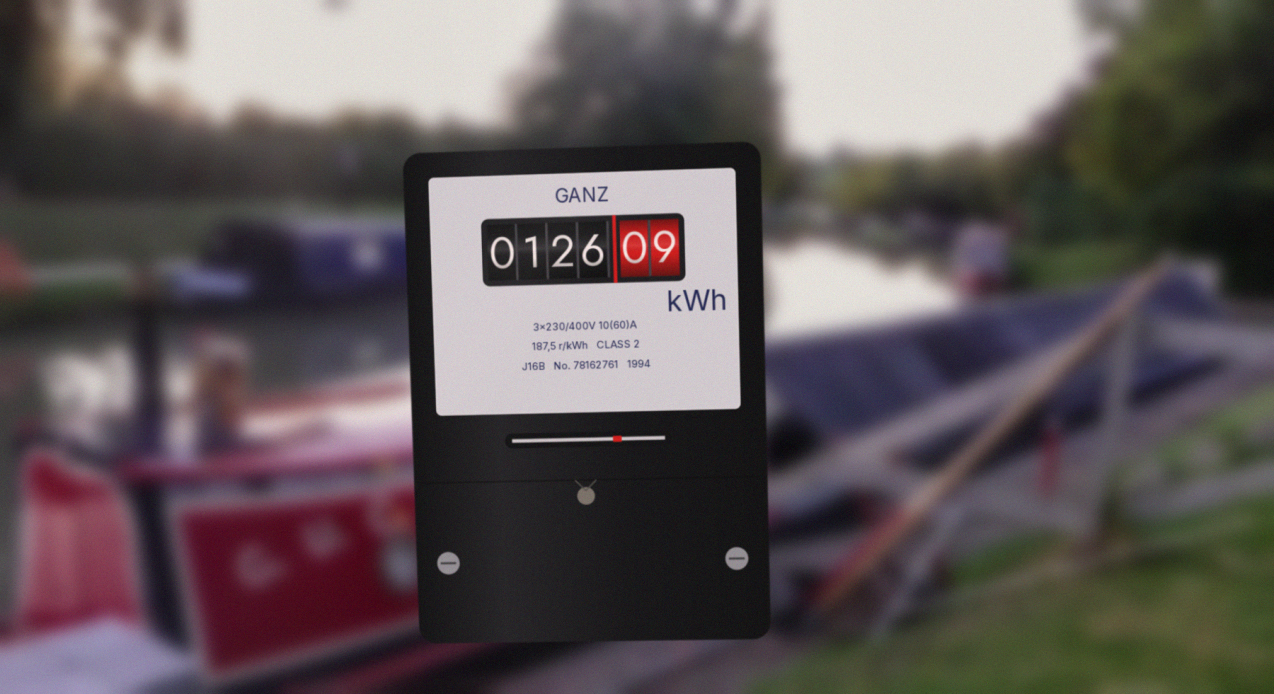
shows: 126.09 kWh
